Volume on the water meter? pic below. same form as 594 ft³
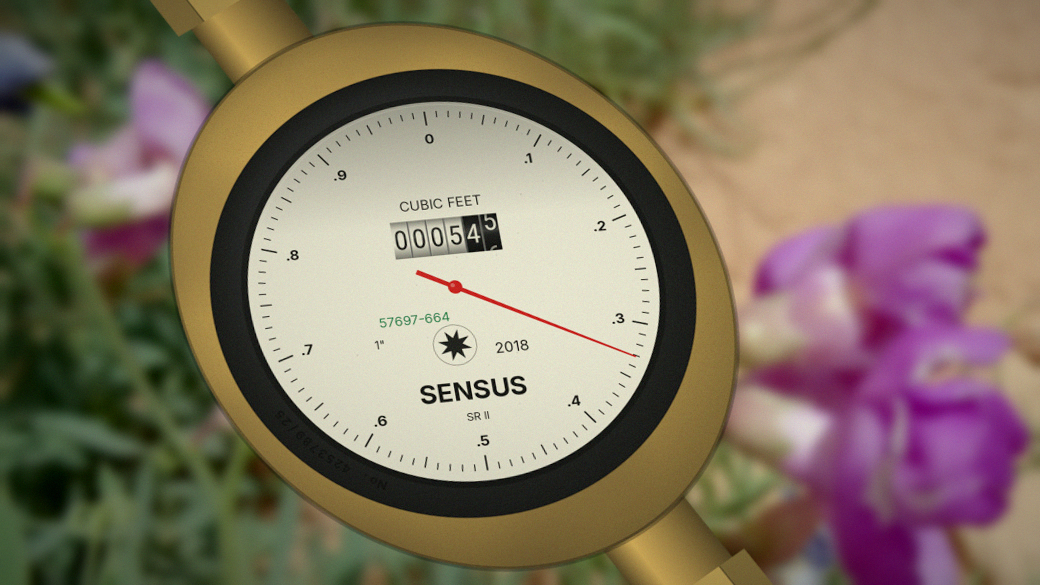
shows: 545.33 ft³
